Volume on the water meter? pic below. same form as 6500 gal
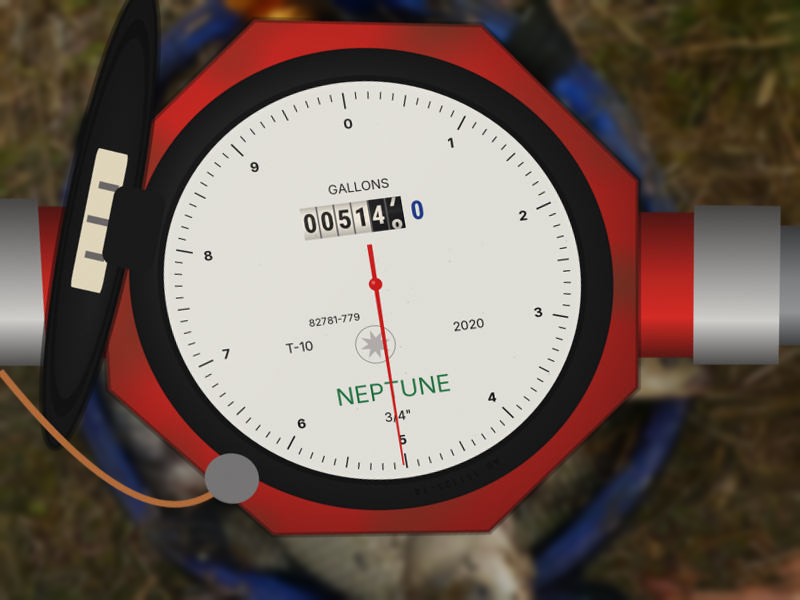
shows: 51475.0 gal
